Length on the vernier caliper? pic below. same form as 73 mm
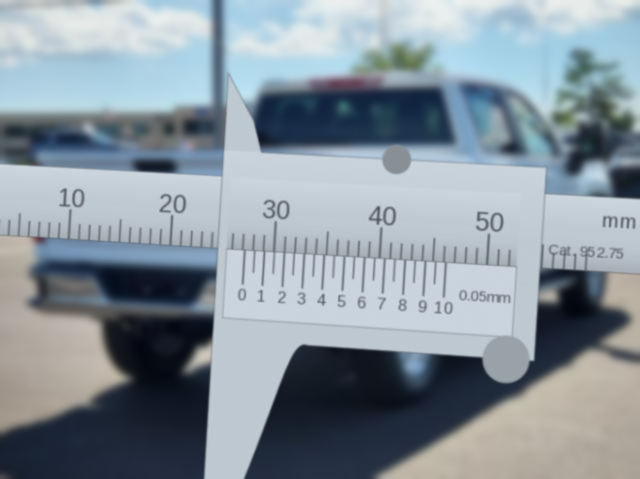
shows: 27.2 mm
